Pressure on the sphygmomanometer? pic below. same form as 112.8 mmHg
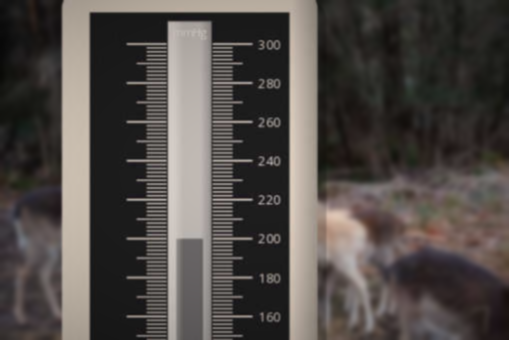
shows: 200 mmHg
